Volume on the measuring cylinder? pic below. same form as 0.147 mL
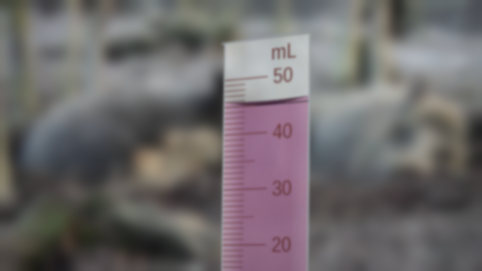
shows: 45 mL
